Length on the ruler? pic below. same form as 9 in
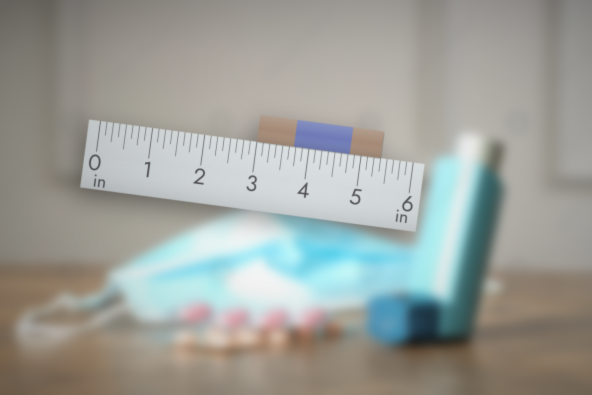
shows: 2.375 in
